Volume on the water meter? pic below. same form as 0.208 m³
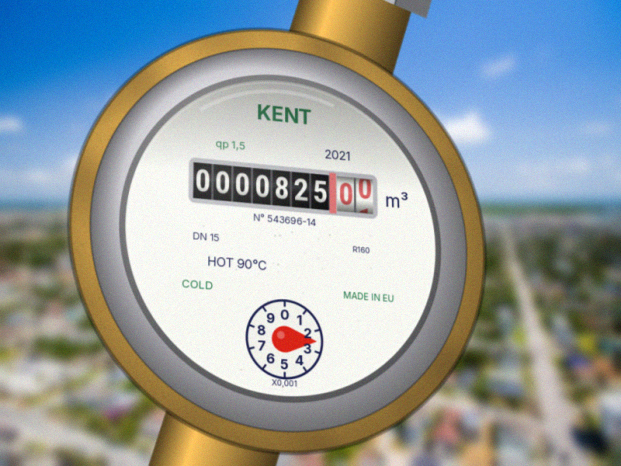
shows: 825.002 m³
